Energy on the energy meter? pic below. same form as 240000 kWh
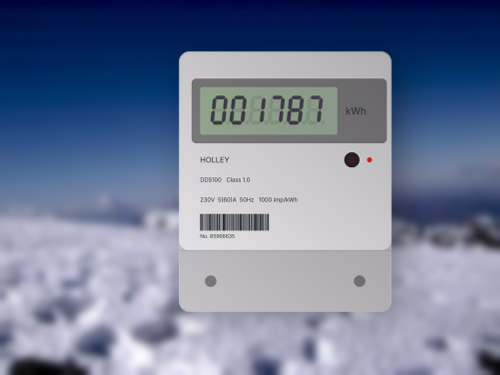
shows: 1787 kWh
